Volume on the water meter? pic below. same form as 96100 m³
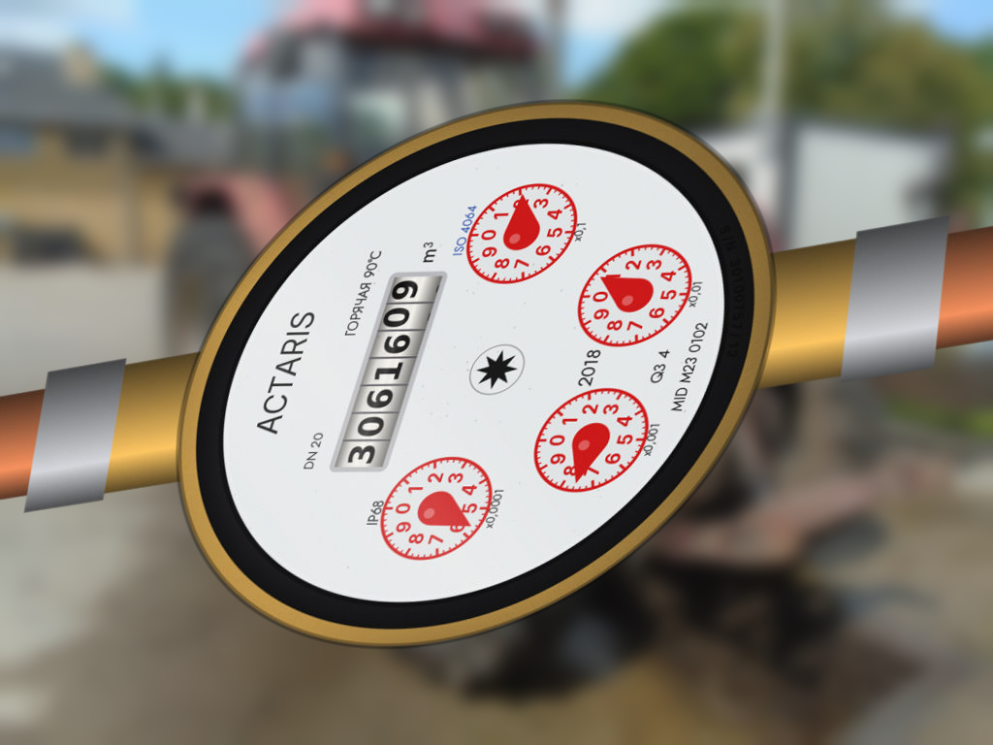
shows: 3061609.2075 m³
